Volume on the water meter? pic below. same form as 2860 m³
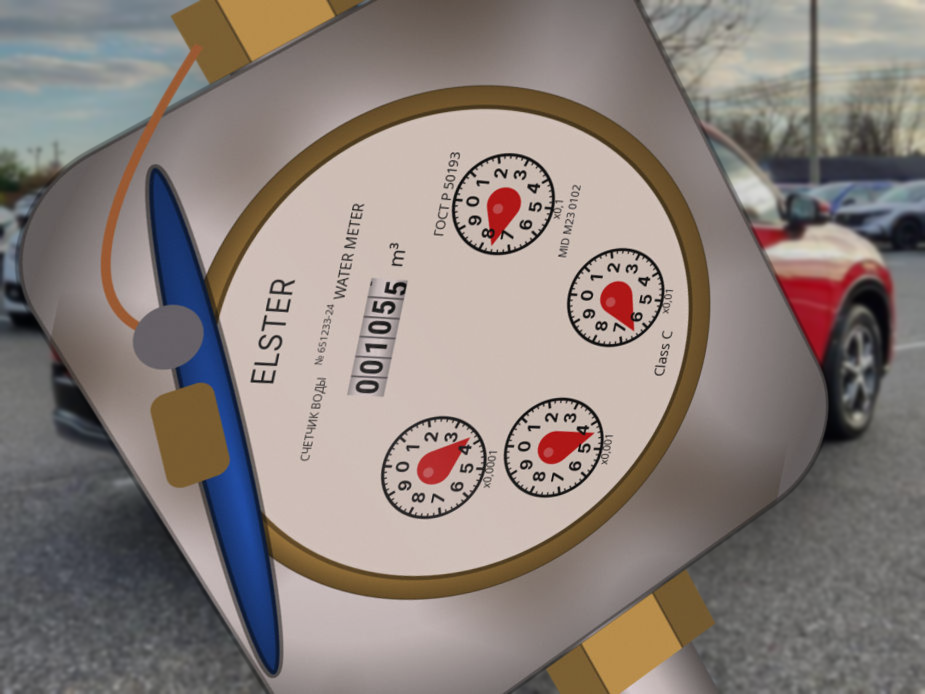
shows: 1054.7643 m³
